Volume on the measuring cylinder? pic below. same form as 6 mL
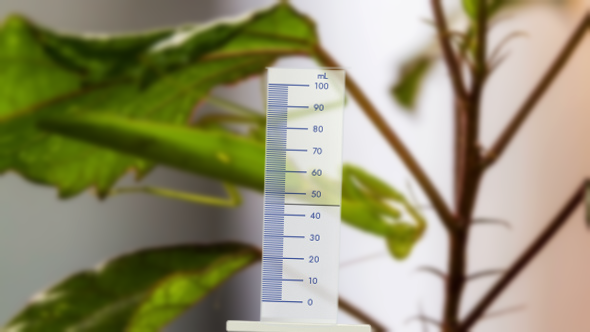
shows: 45 mL
